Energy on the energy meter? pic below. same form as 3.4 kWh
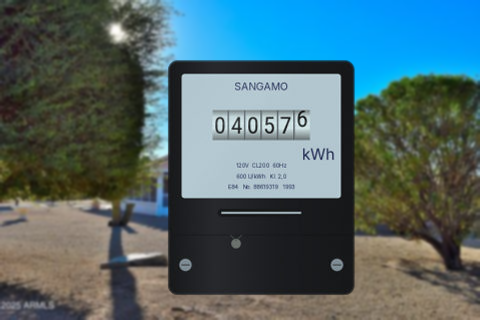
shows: 40576 kWh
